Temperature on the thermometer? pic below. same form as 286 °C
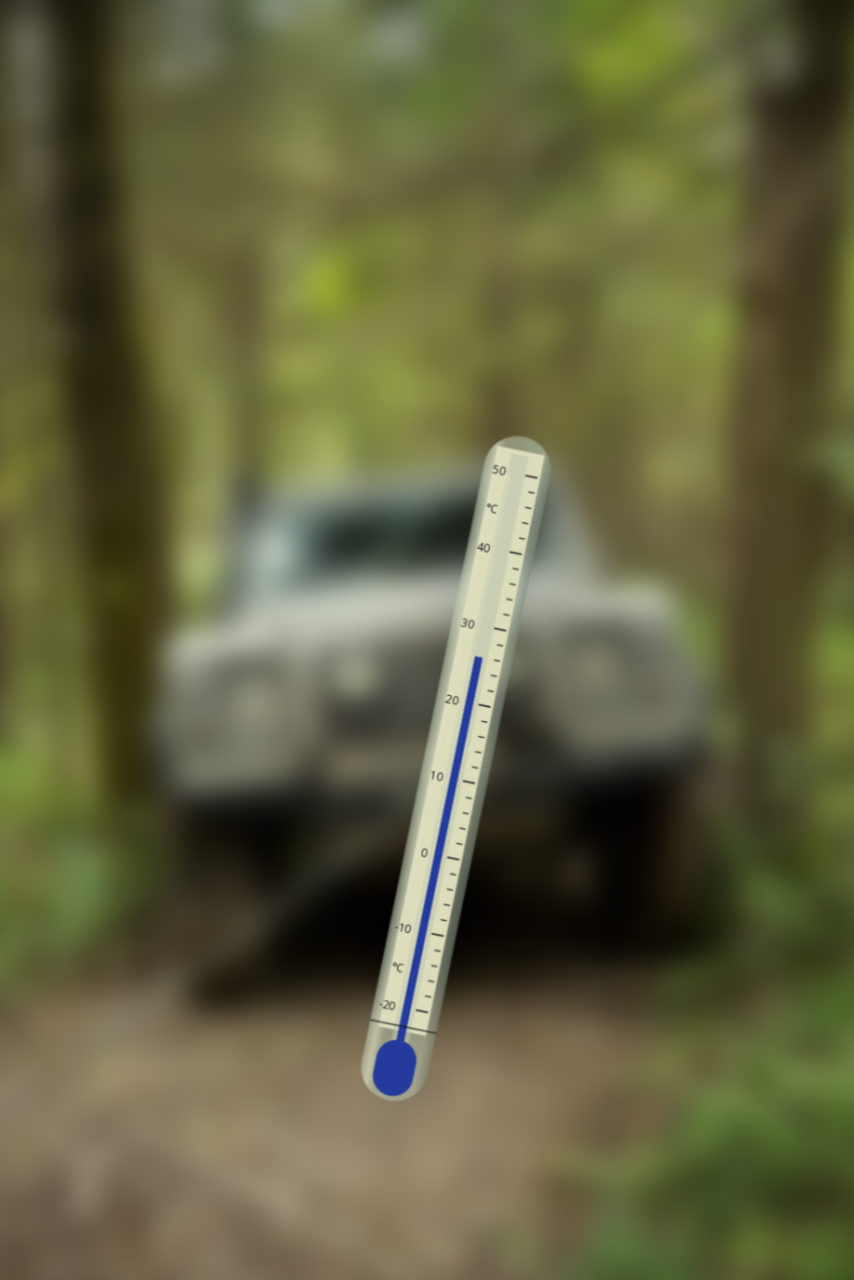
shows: 26 °C
